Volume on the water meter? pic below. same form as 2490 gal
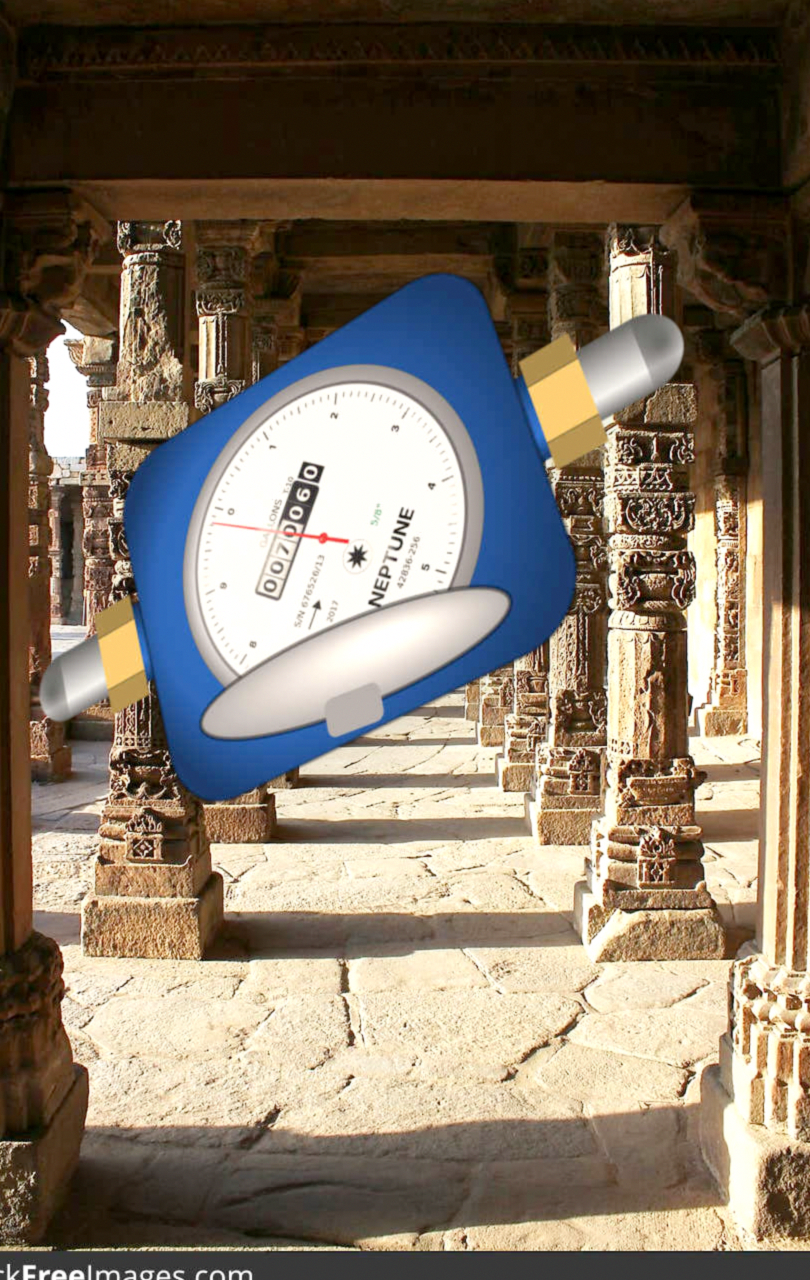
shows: 70059.8 gal
